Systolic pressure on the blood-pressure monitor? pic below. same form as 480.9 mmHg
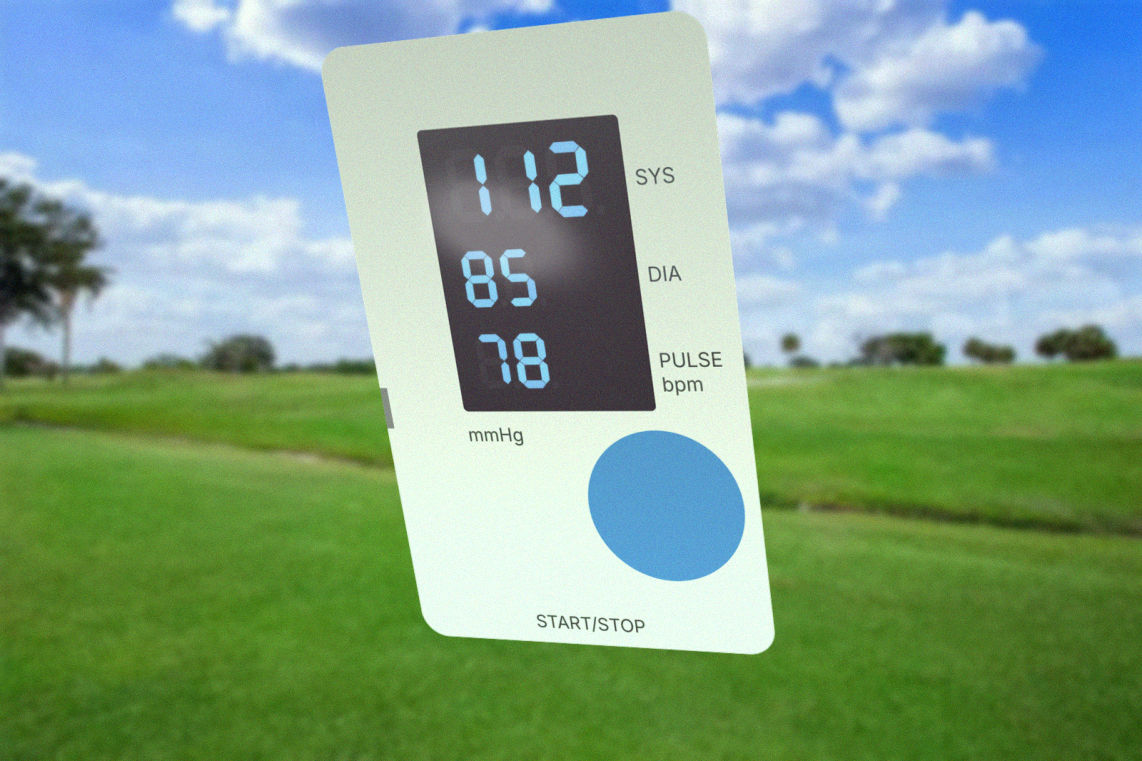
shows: 112 mmHg
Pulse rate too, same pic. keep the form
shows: 78 bpm
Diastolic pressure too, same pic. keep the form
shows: 85 mmHg
